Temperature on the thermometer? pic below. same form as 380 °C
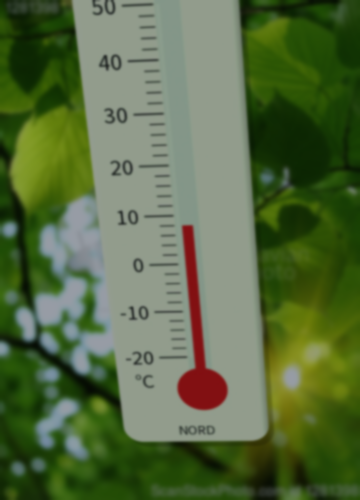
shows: 8 °C
